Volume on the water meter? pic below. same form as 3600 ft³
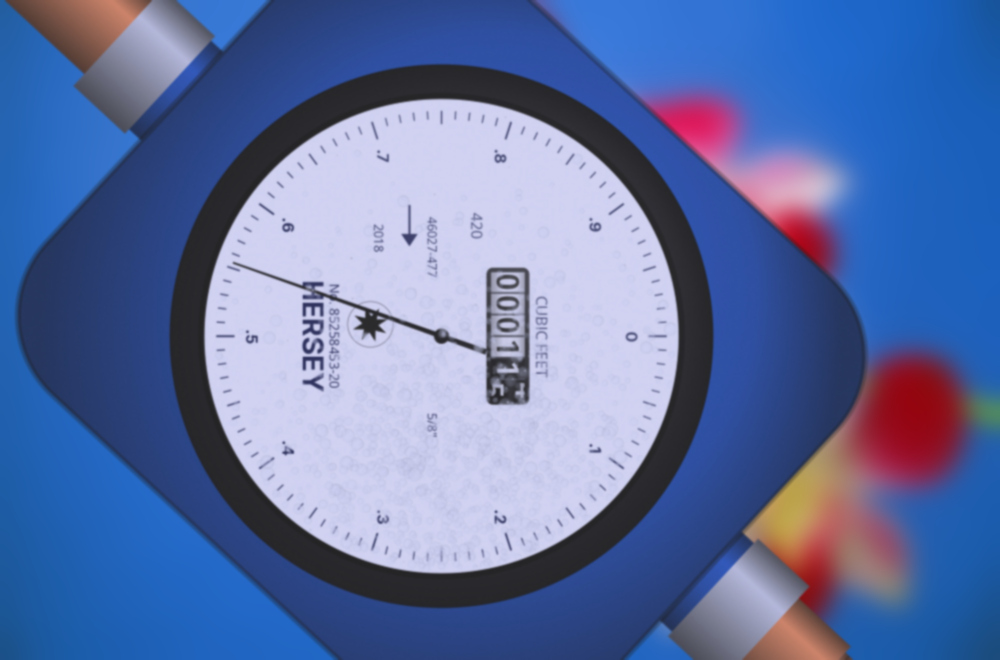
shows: 114.55 ft³
